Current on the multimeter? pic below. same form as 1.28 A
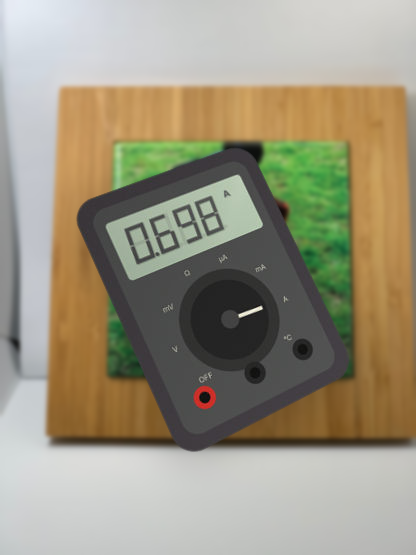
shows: 0.698 A
